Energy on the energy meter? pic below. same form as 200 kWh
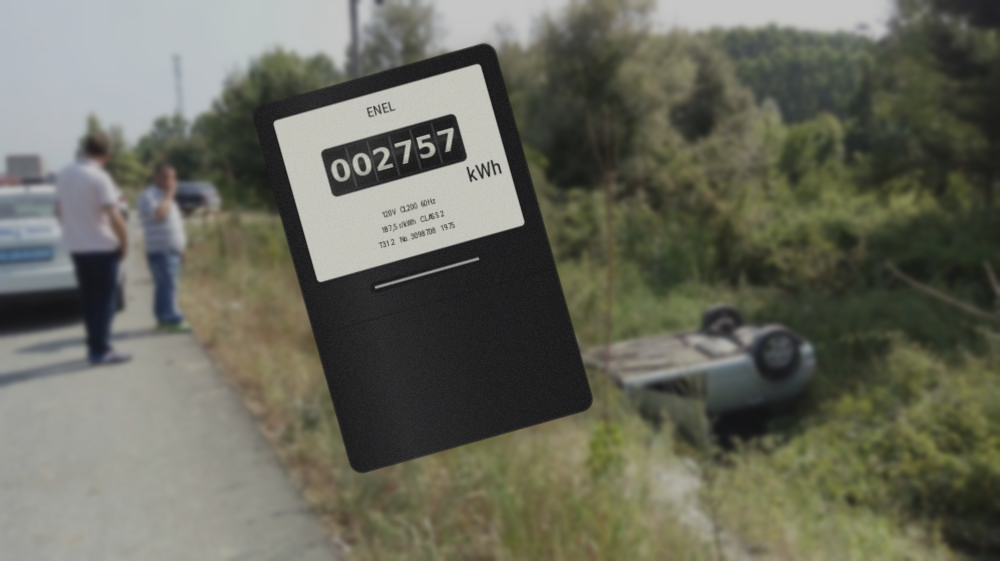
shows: 2757 kWh
